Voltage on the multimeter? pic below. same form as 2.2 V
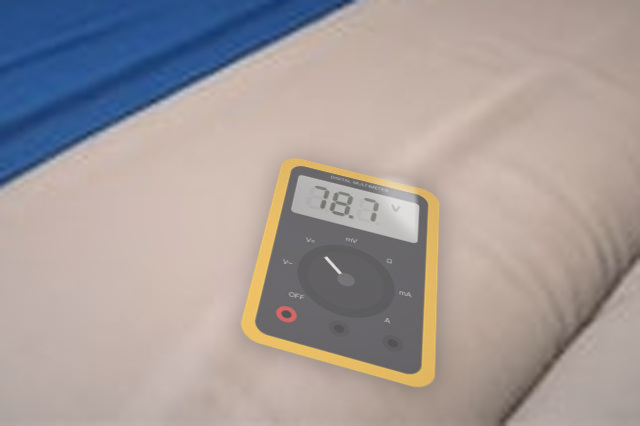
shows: 78.7 V
